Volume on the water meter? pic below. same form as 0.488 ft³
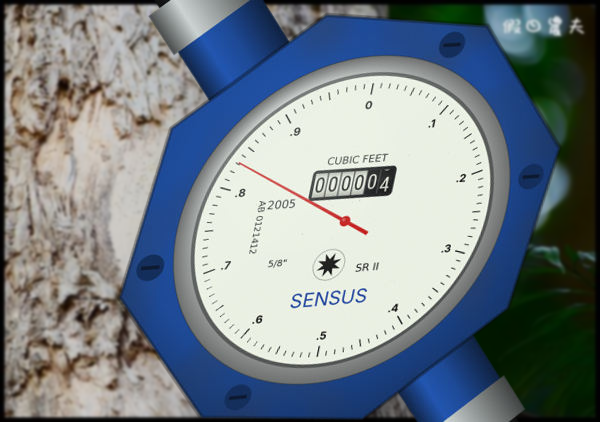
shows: 3.83 ft³
